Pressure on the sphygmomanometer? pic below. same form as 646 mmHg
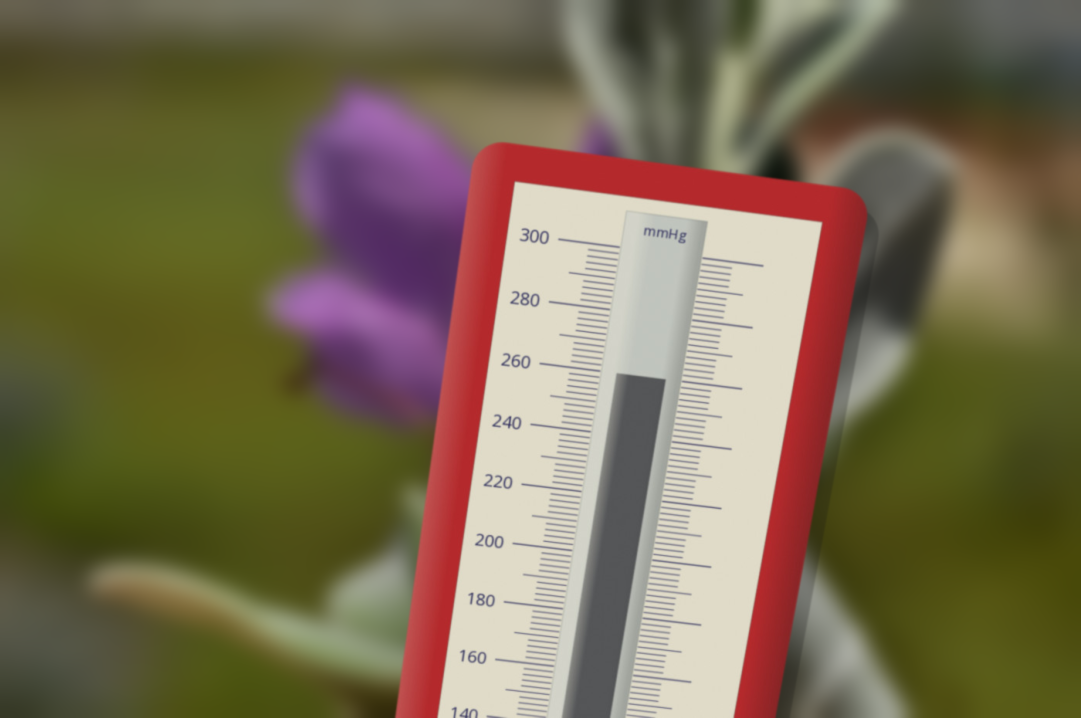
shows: 260 mmHg
